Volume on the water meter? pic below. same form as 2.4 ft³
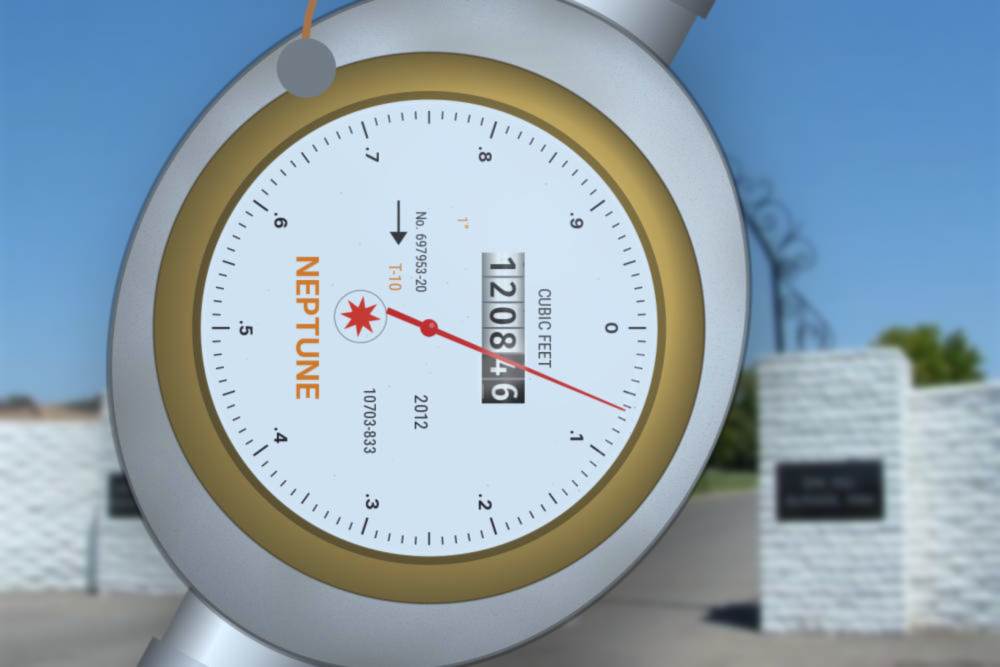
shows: 120846.06 ft³
